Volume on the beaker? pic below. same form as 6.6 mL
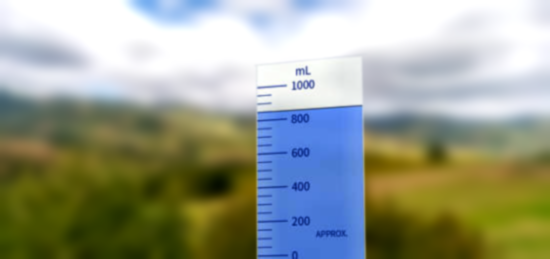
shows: 850 mL
